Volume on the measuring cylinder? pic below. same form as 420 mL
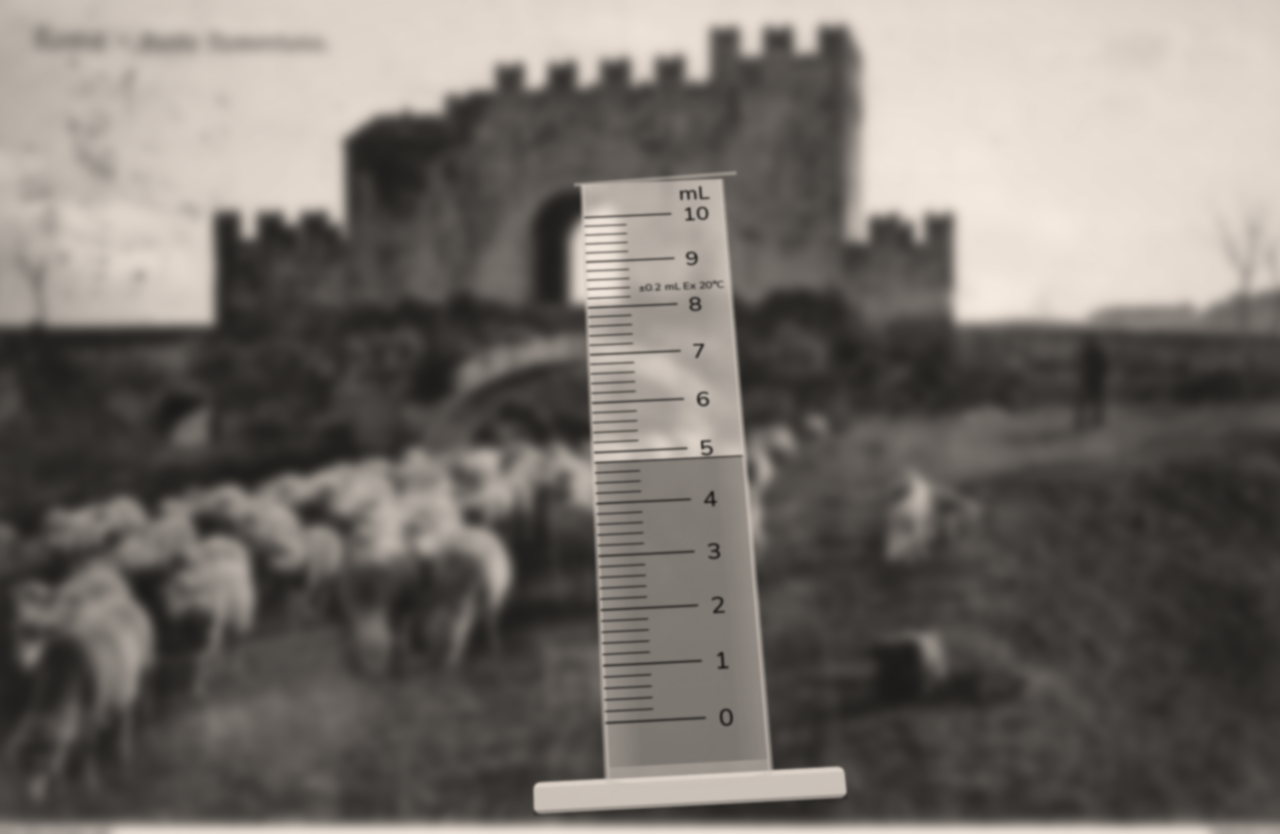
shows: 4.8 mL
